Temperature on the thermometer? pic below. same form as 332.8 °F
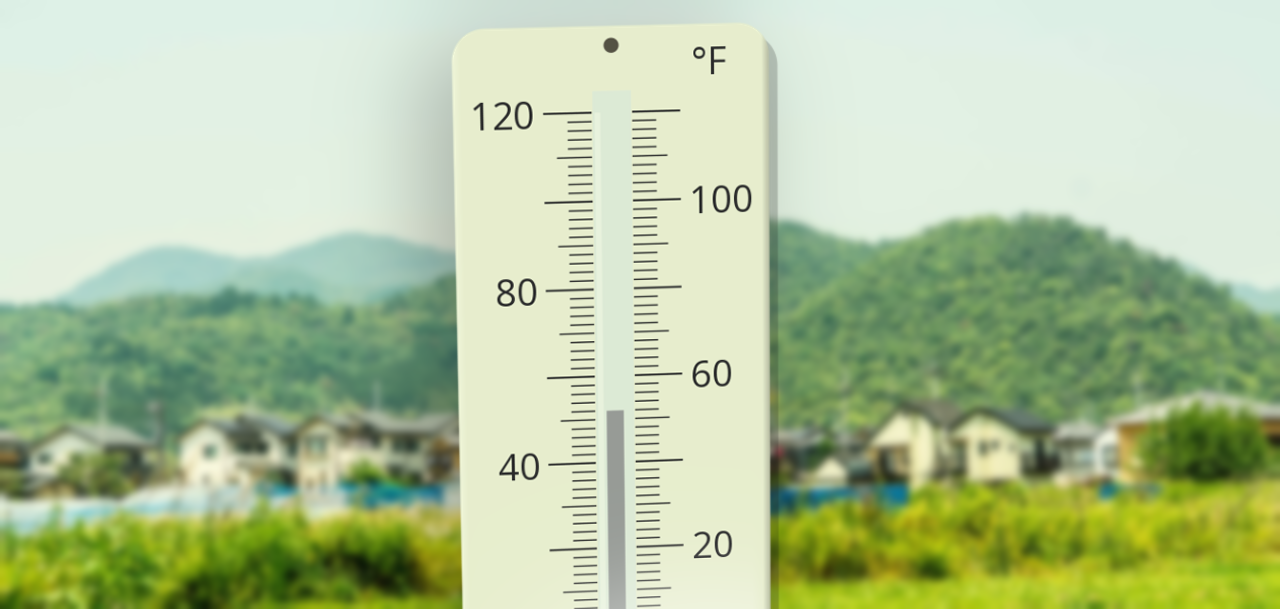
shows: 52 °F
